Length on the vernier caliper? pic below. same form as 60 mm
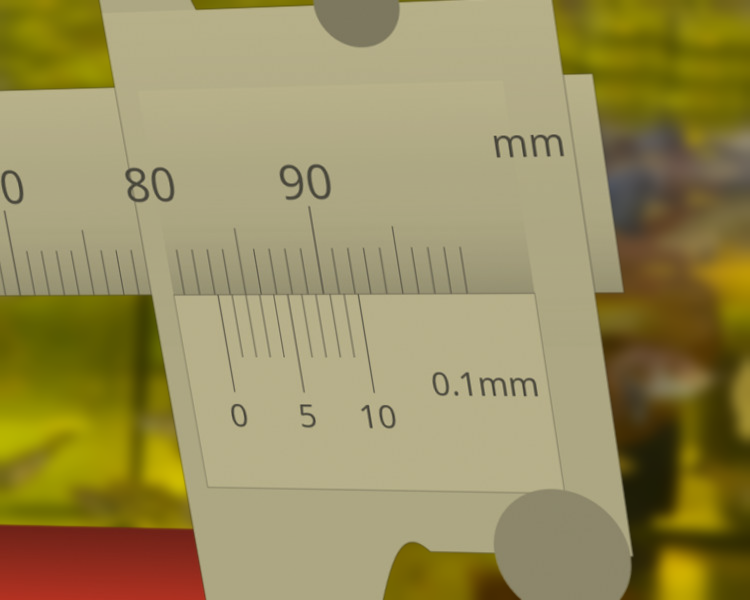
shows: 83.2 mm
